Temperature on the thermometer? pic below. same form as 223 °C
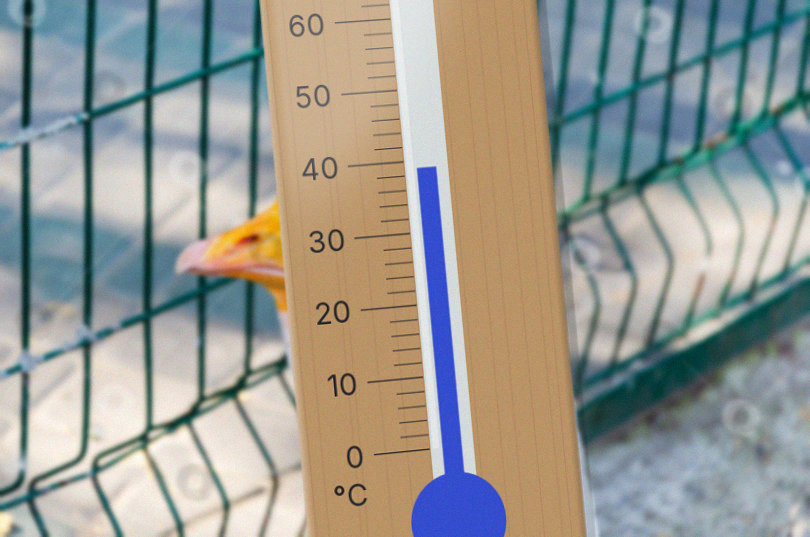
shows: 39 °C
